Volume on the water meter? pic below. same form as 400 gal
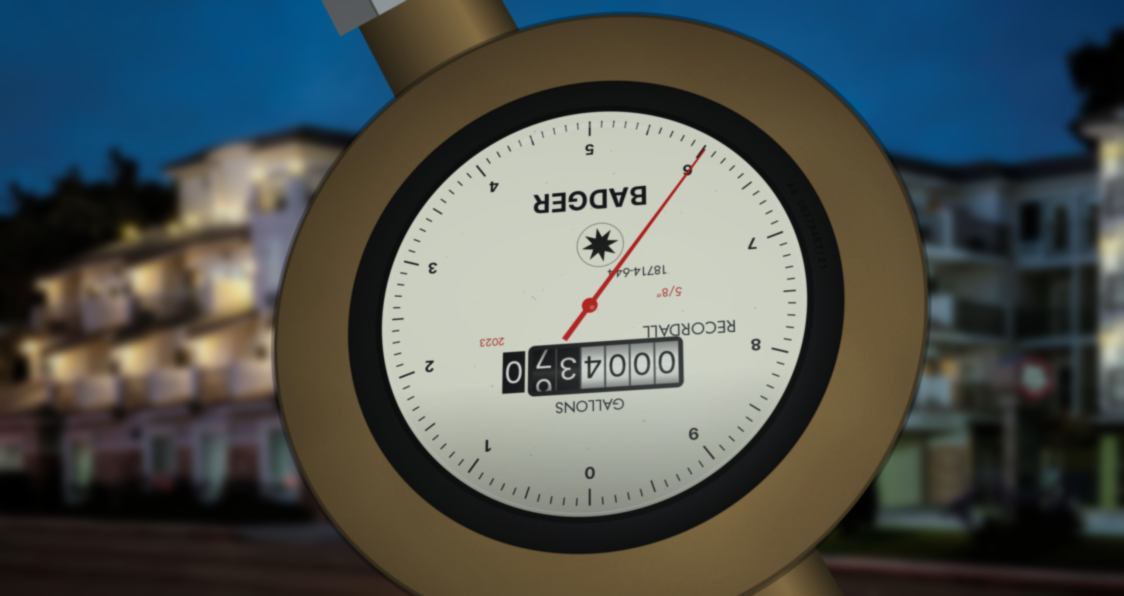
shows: 4366.0 gal
